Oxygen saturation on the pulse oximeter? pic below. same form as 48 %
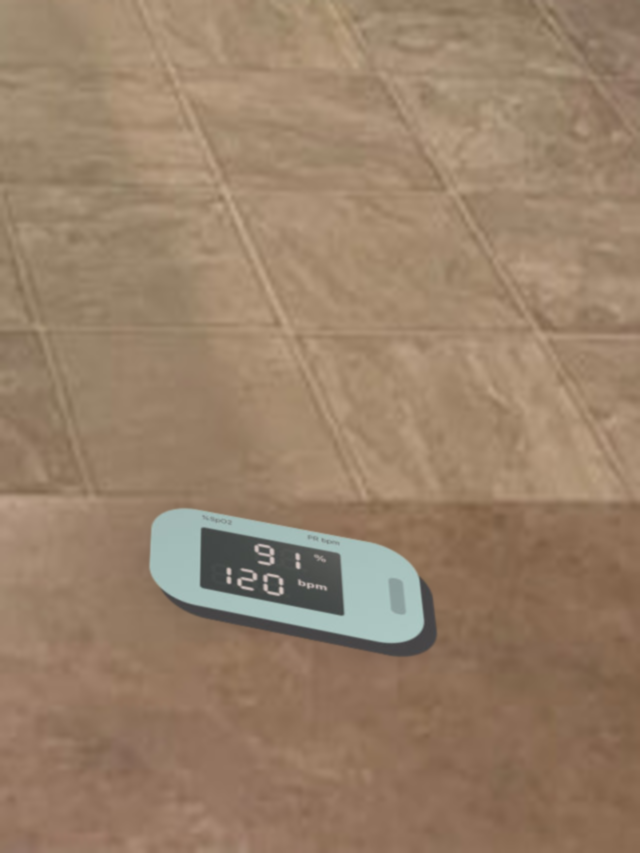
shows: 91 %
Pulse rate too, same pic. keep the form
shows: 120 bpm
